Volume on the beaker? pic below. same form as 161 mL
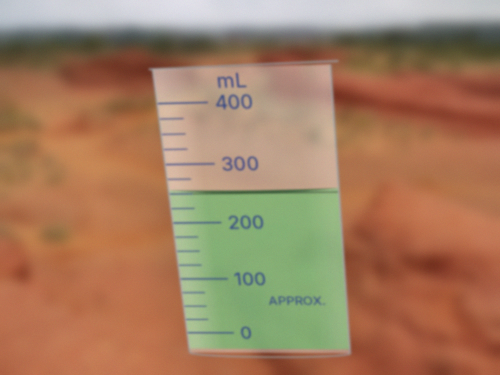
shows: 250 mL
